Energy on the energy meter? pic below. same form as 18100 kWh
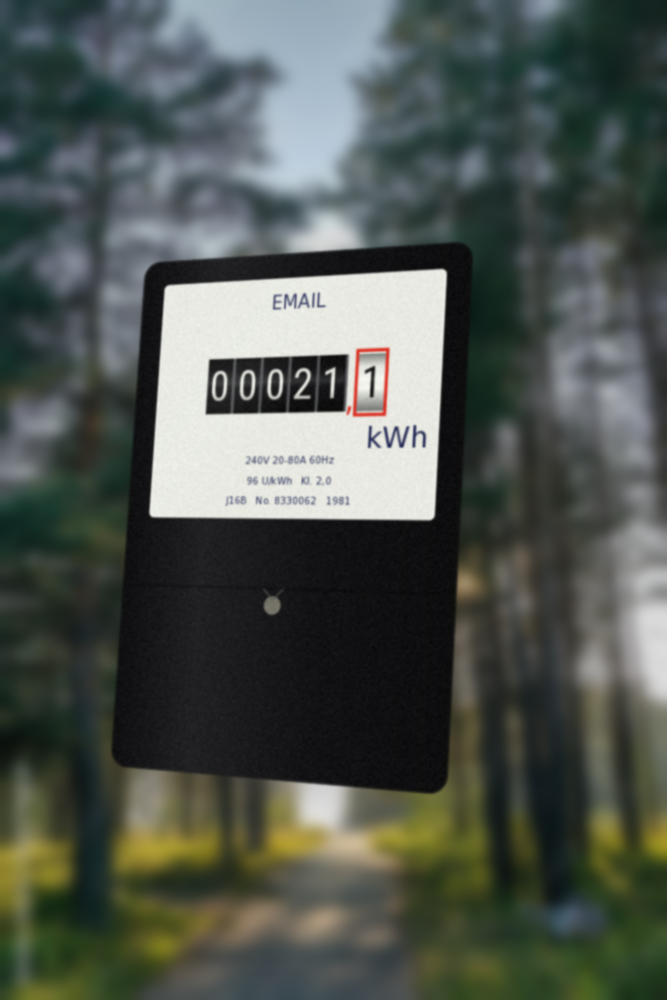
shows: 21.1 kWh
